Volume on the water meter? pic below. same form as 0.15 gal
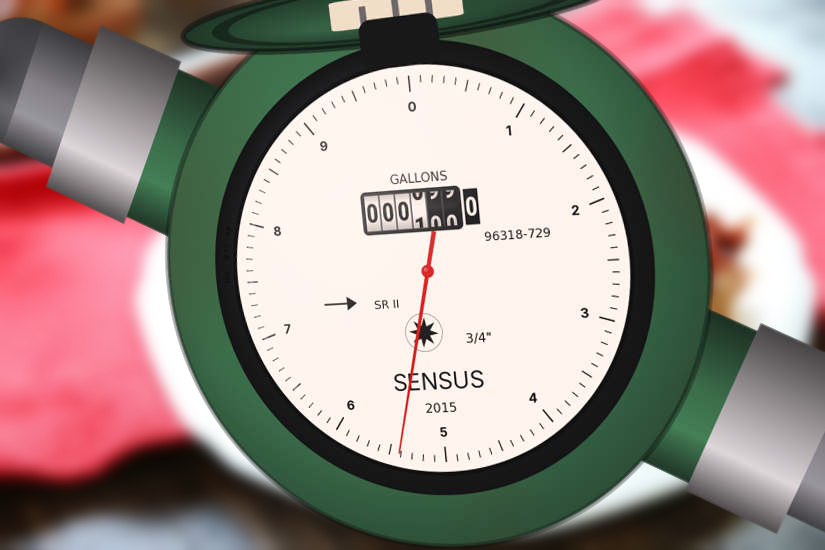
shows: 995.4 gal
